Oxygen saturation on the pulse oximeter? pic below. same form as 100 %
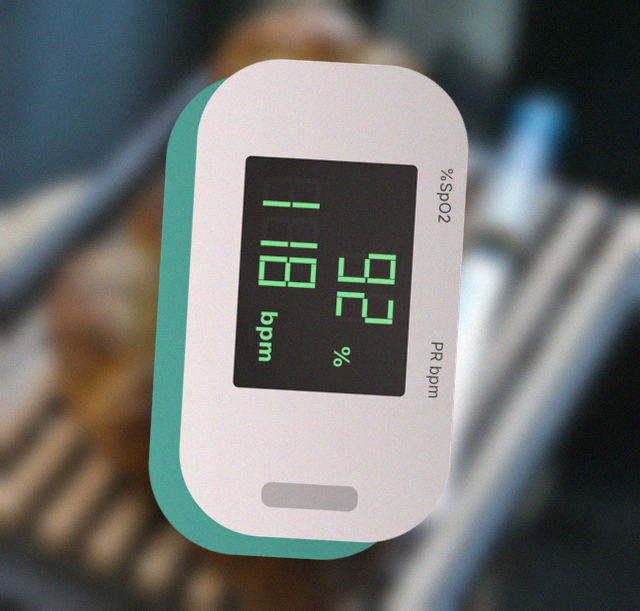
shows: 92 %
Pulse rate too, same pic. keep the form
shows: 118 bpm
